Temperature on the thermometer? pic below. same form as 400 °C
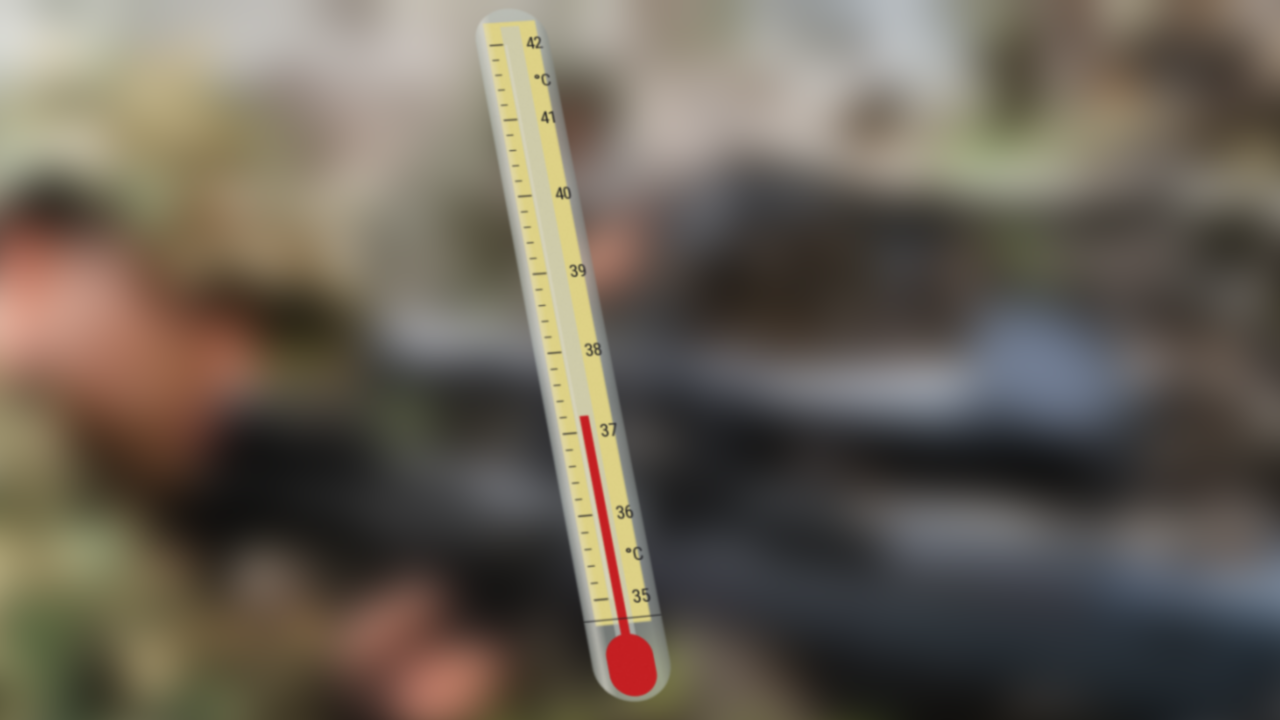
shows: 37.2 °C
